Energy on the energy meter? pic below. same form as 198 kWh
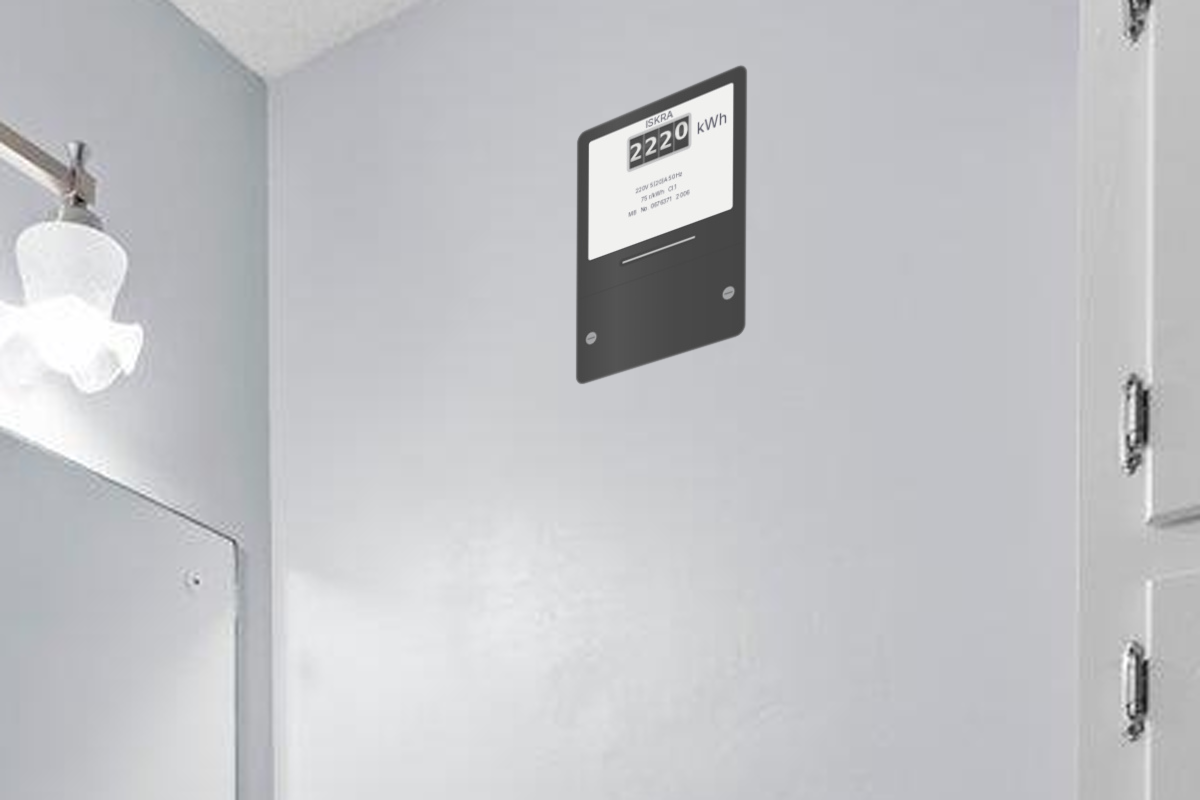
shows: 2220 kWh
